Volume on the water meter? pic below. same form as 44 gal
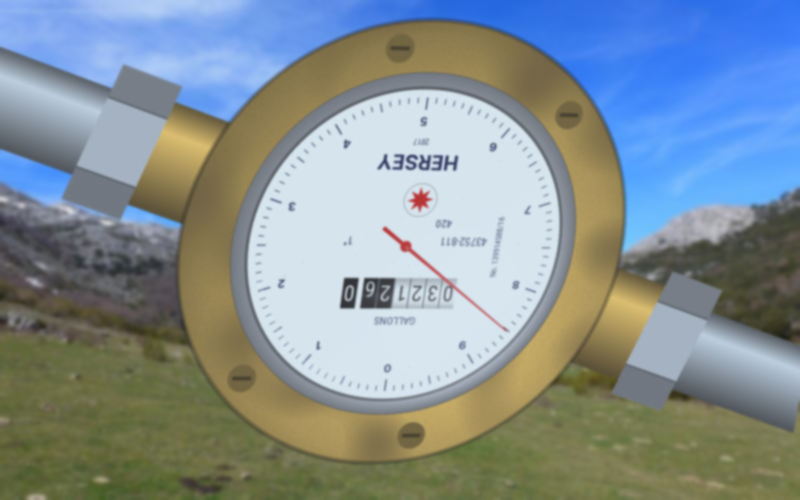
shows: 321258.5 gal
